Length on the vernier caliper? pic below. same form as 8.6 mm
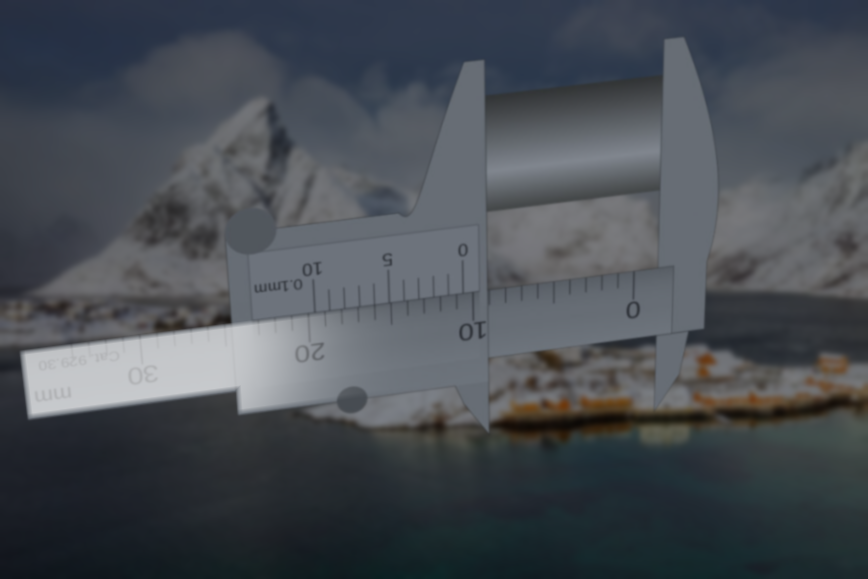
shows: 10.6 mm
